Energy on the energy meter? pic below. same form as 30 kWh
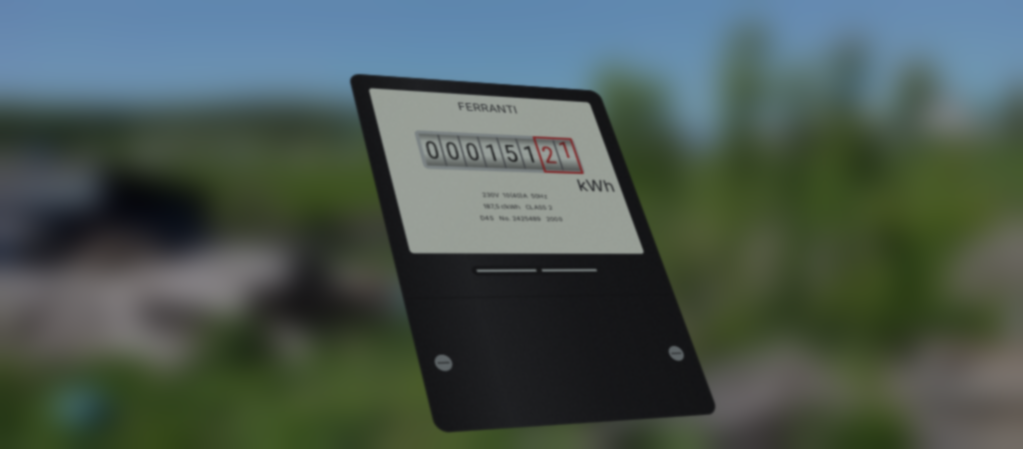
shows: 151.21 kWh
